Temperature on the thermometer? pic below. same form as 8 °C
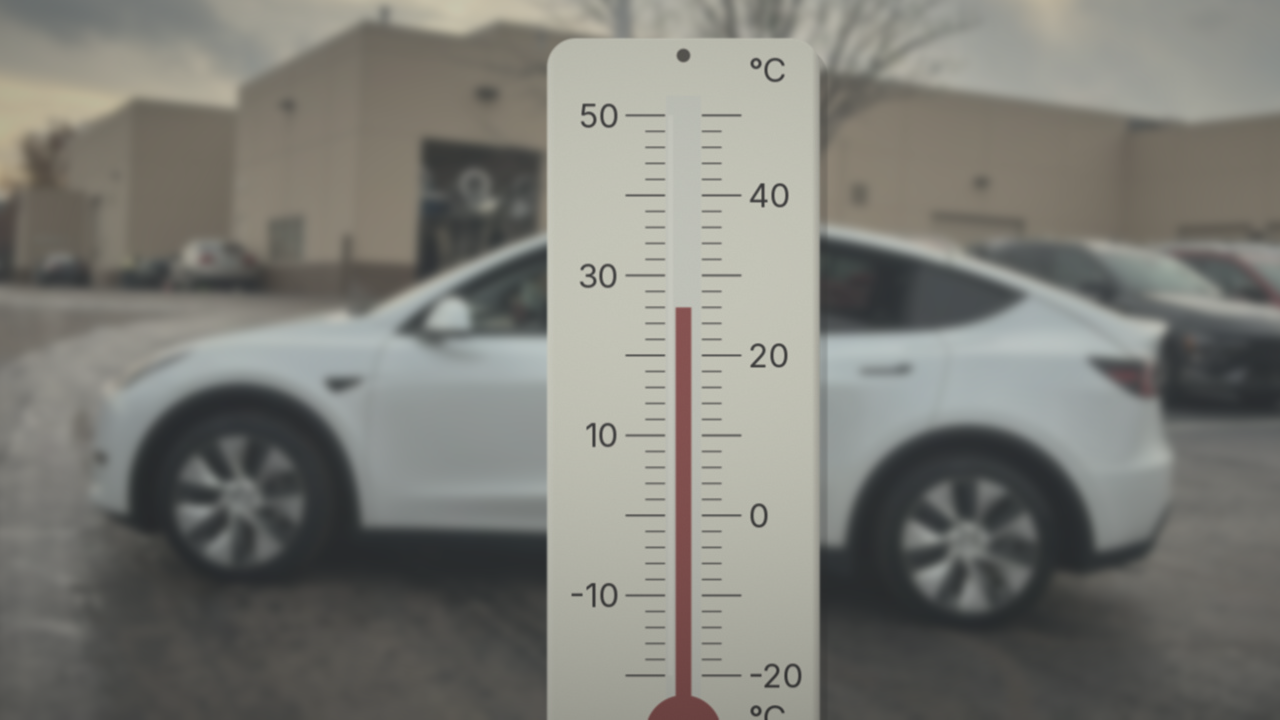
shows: 26 °C
